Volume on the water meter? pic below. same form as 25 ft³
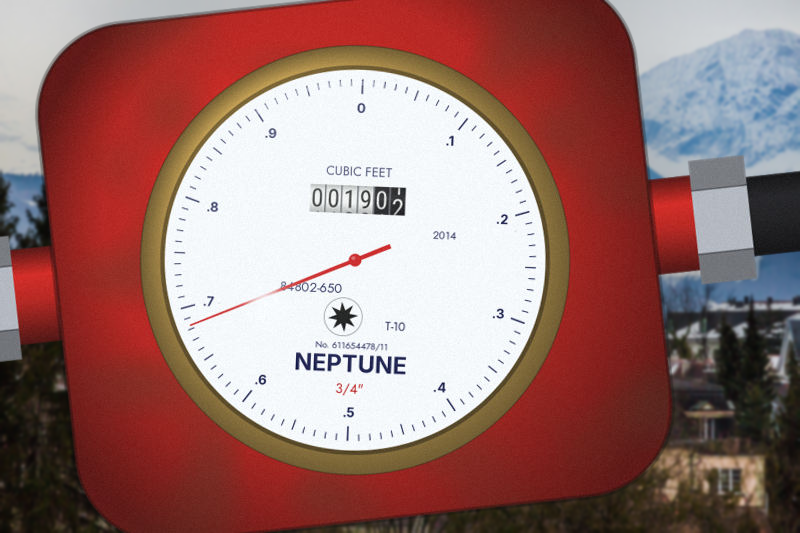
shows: 1901.68 ft³
